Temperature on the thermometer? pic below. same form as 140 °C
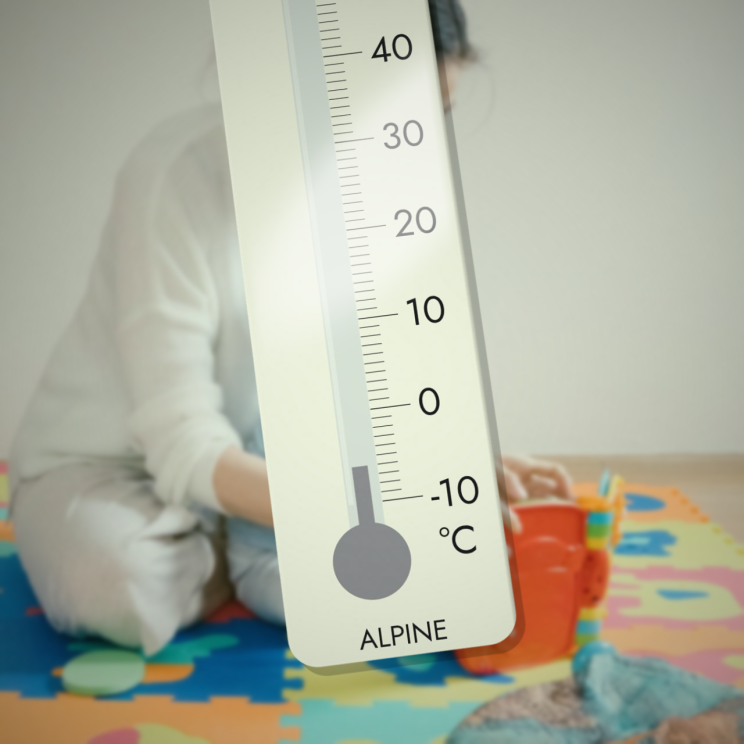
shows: -6 °C
